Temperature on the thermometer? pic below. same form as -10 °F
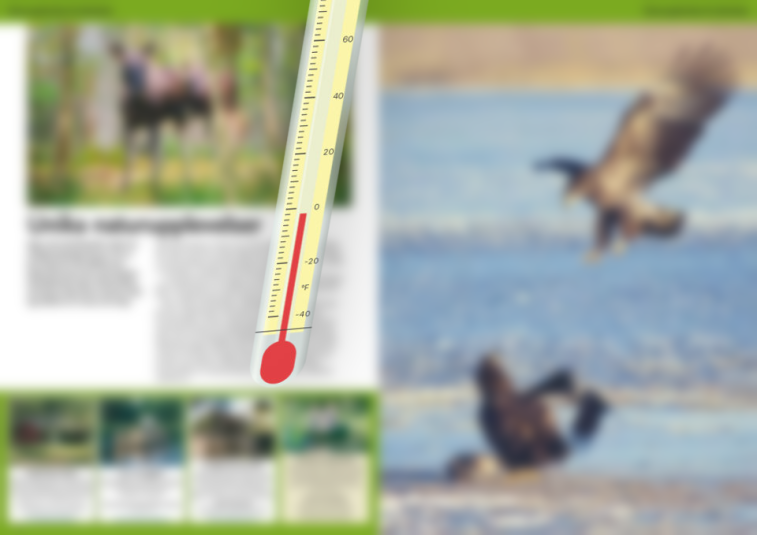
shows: -2 °F
